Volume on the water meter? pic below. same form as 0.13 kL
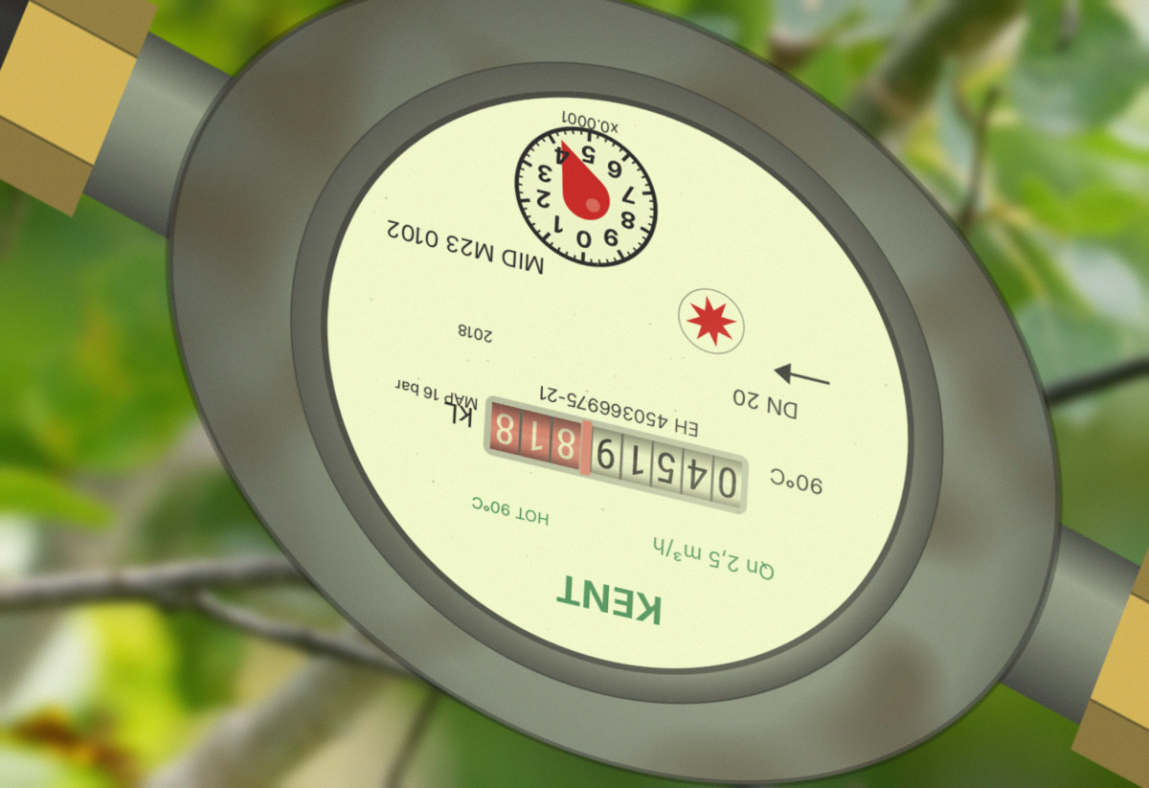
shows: 4519.8184 kL
